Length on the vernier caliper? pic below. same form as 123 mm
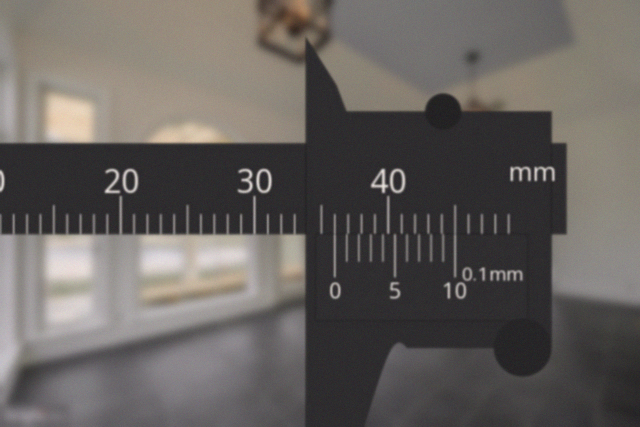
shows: 36.0 mm
